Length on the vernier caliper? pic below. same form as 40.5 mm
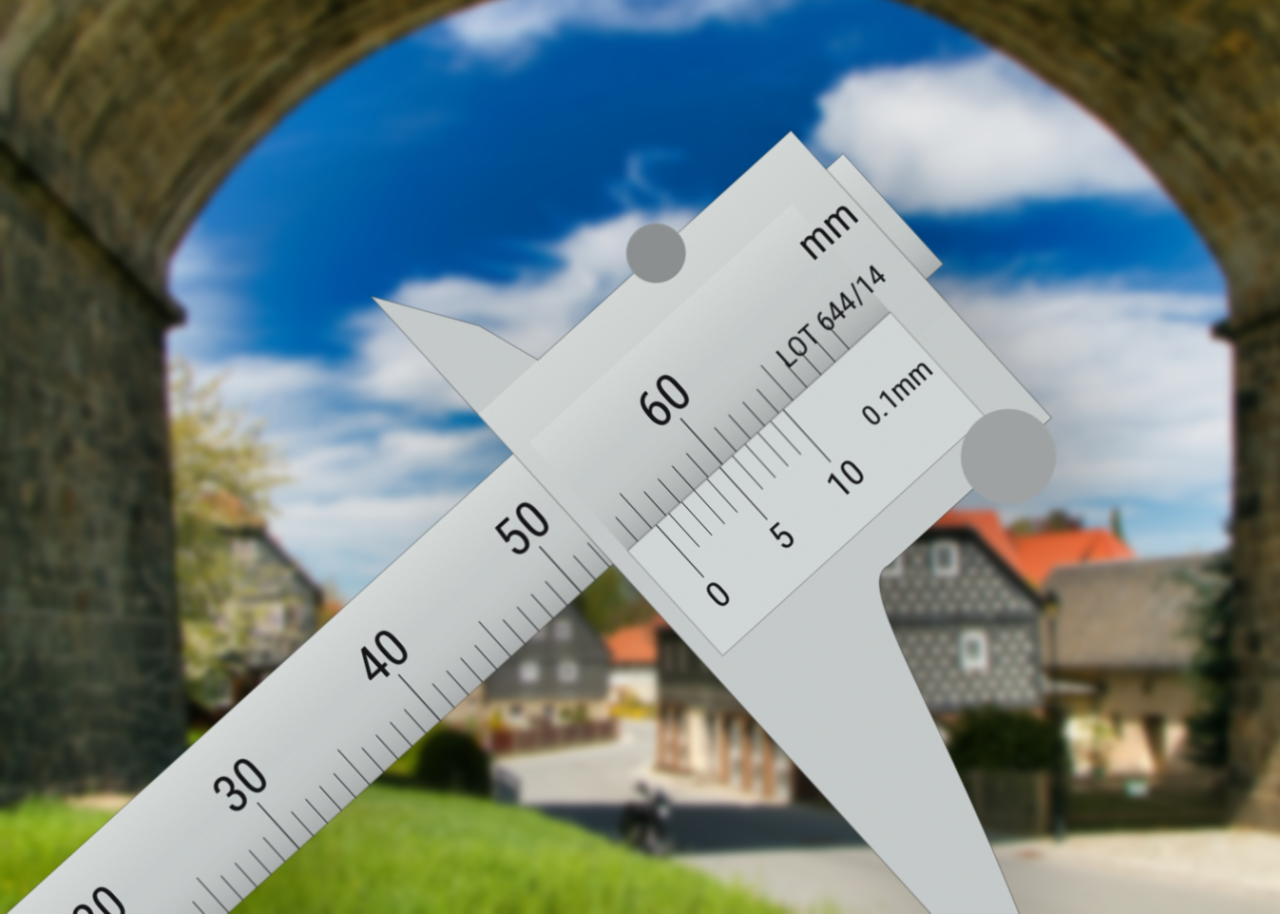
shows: 55.3 mm
